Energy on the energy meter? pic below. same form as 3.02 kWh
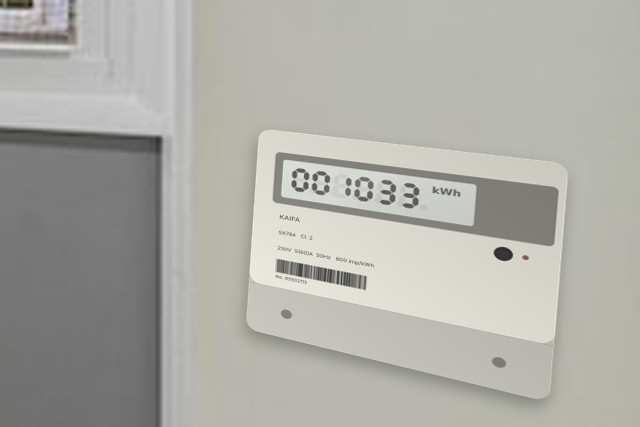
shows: 1033 kWh
